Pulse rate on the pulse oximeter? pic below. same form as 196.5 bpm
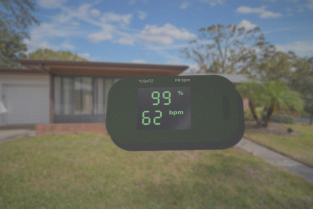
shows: 62 bpm
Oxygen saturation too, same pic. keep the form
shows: 99 %
